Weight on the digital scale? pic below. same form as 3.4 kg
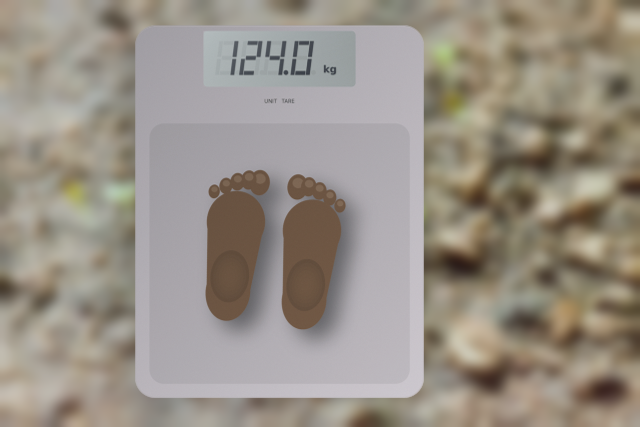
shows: 124.0 kg
